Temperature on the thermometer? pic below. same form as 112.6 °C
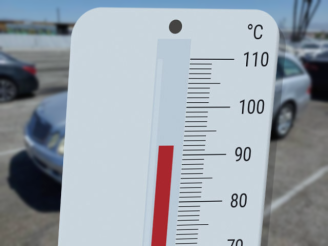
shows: 92 °C
